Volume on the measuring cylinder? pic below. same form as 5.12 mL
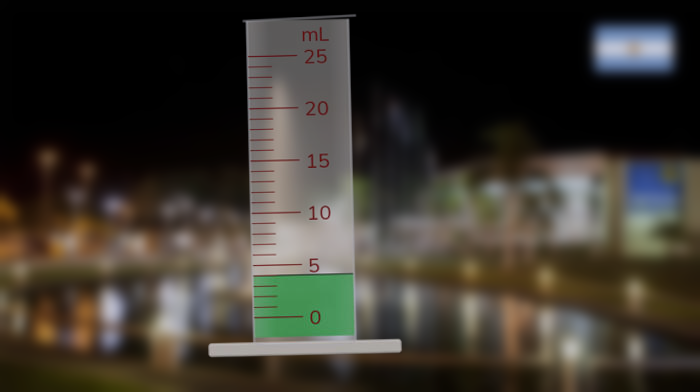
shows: 4 mL
